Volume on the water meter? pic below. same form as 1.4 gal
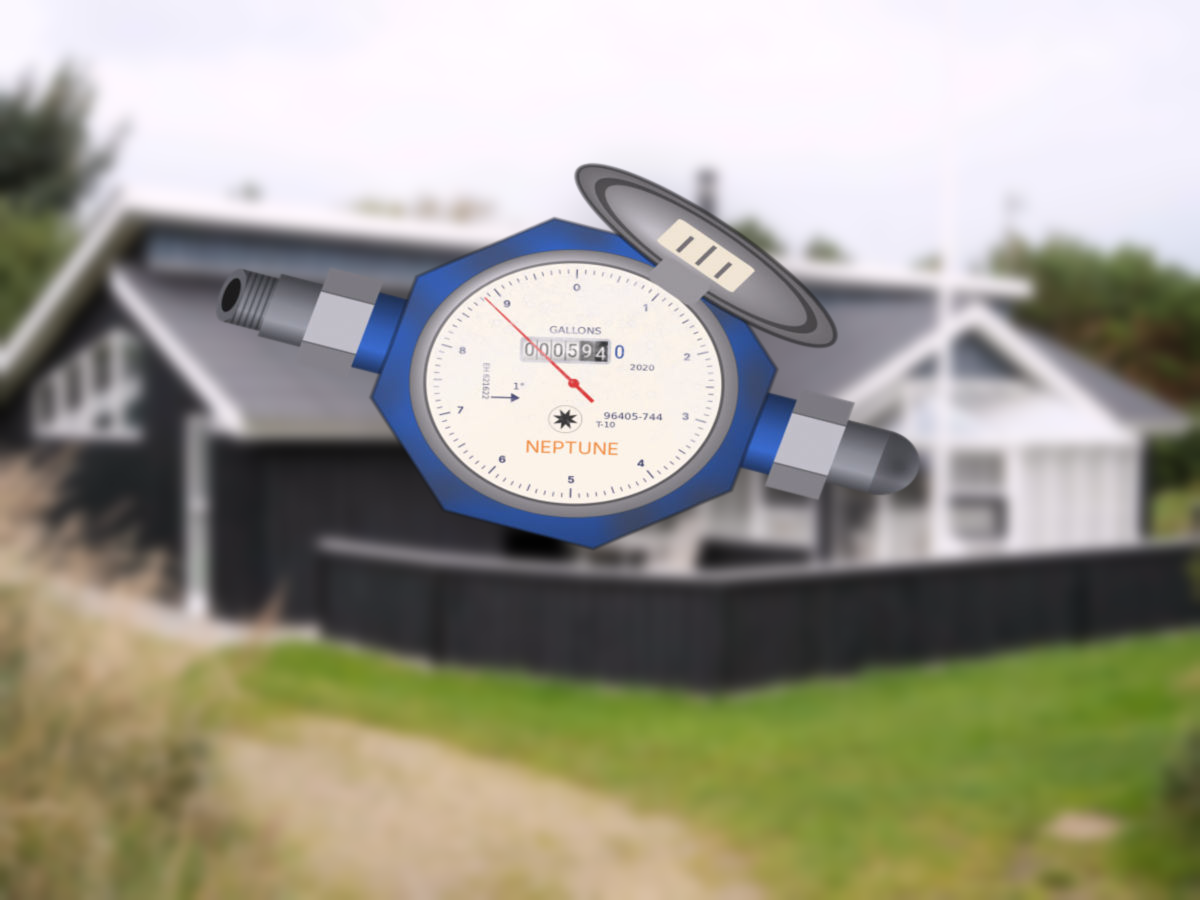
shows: 5938.8 gal
